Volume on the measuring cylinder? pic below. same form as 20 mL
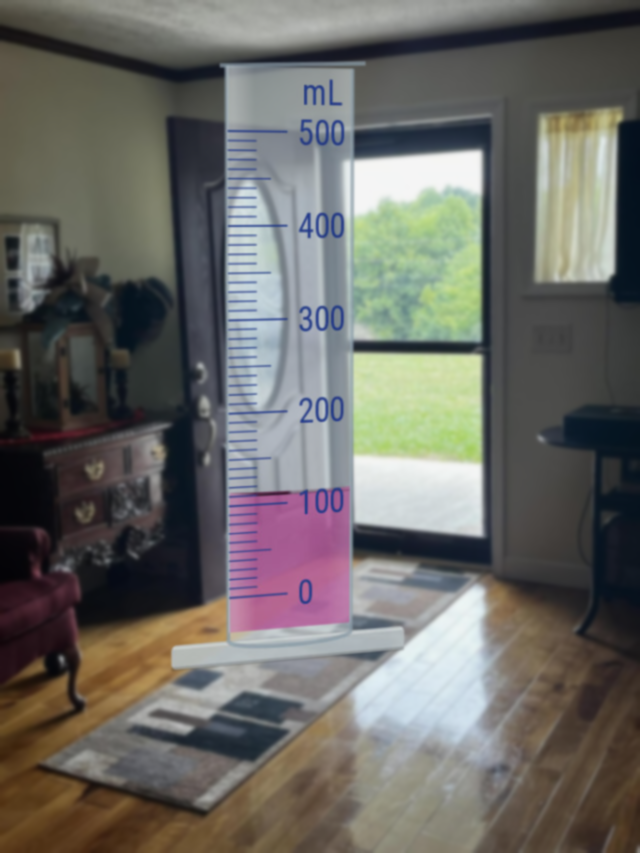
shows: 110 mL
